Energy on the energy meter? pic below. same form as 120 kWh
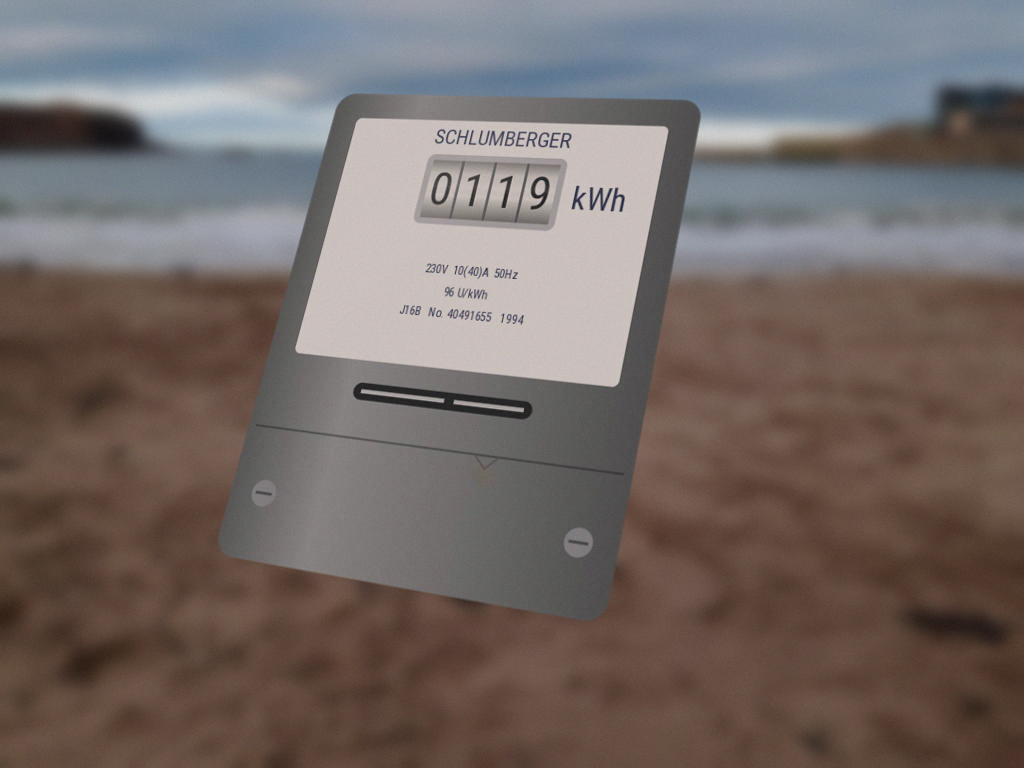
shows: 119 kWh
